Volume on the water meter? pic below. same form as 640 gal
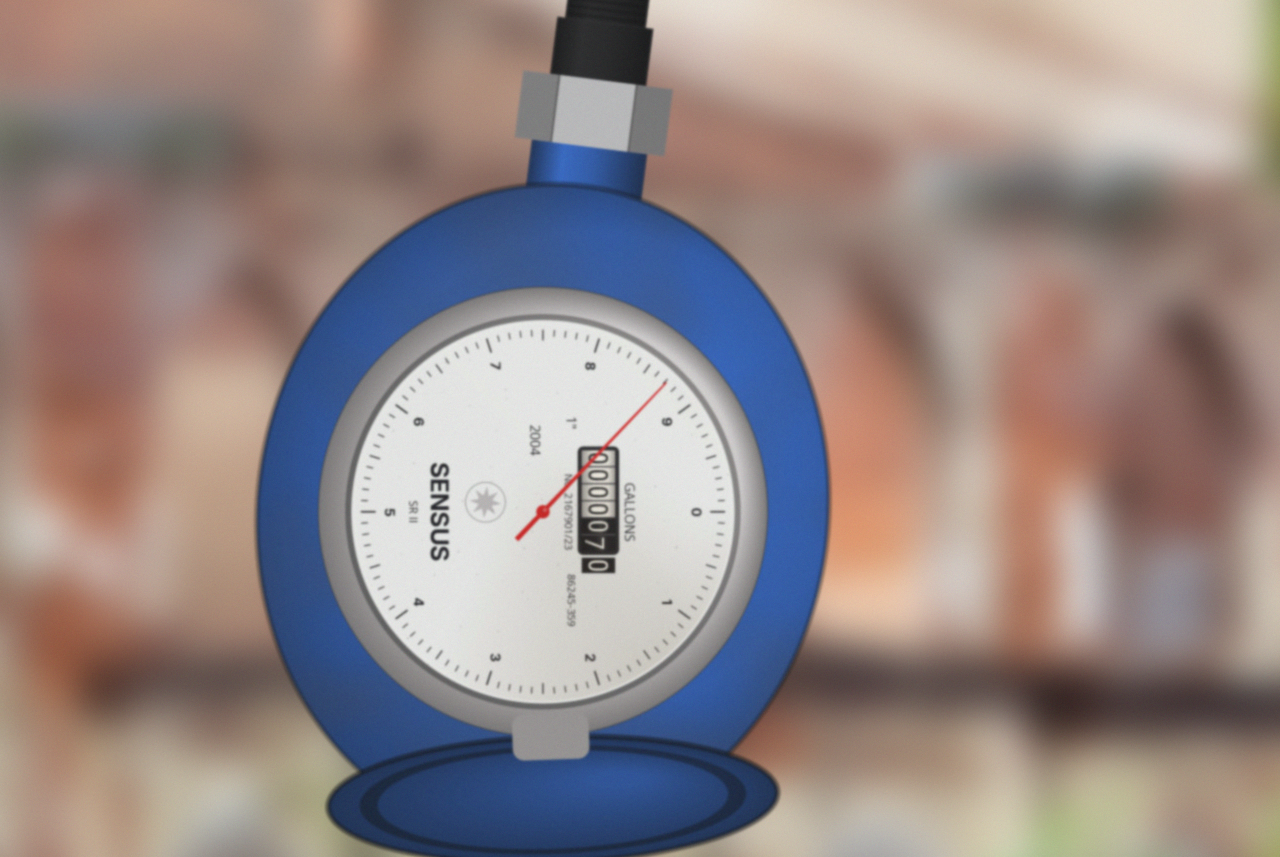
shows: 68.7 gal
